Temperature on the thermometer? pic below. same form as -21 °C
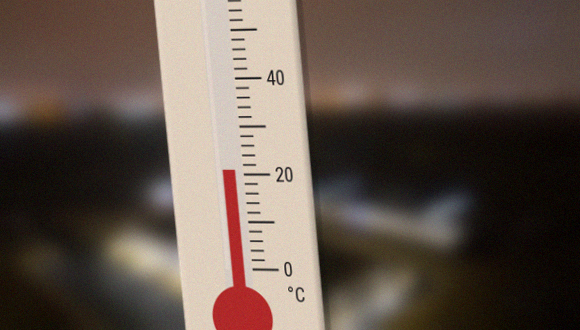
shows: 21 °C
